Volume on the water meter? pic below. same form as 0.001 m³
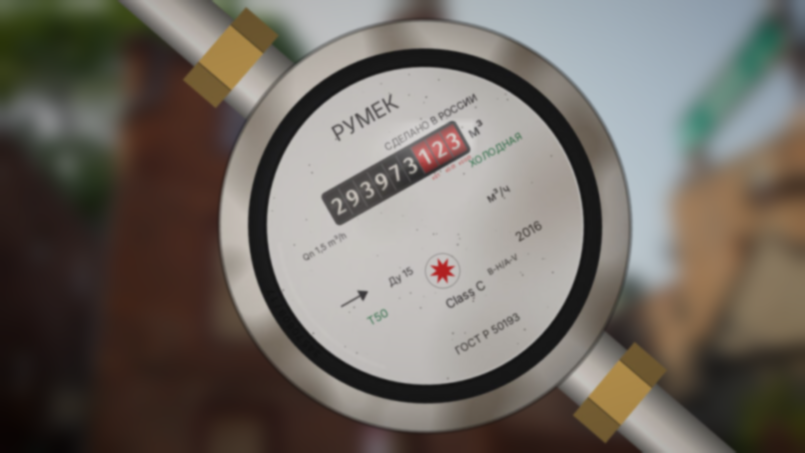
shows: 293973.123 m³
